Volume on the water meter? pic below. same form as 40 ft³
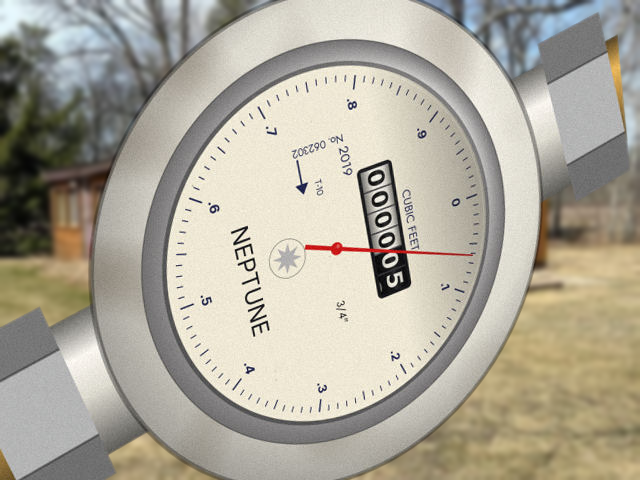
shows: 5.06 ft³
